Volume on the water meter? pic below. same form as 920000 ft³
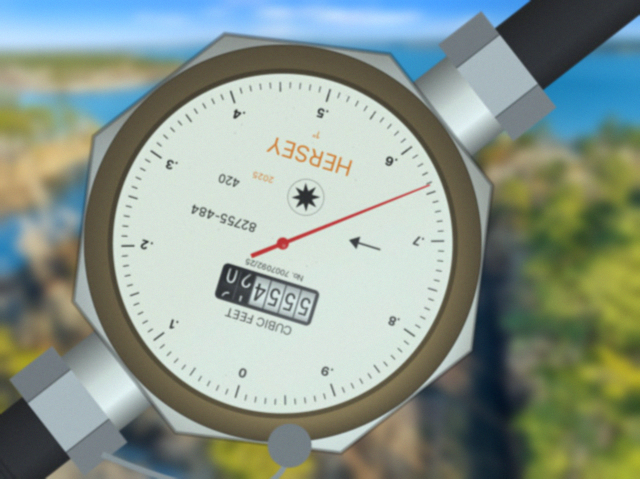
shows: 555419.64 ft³
